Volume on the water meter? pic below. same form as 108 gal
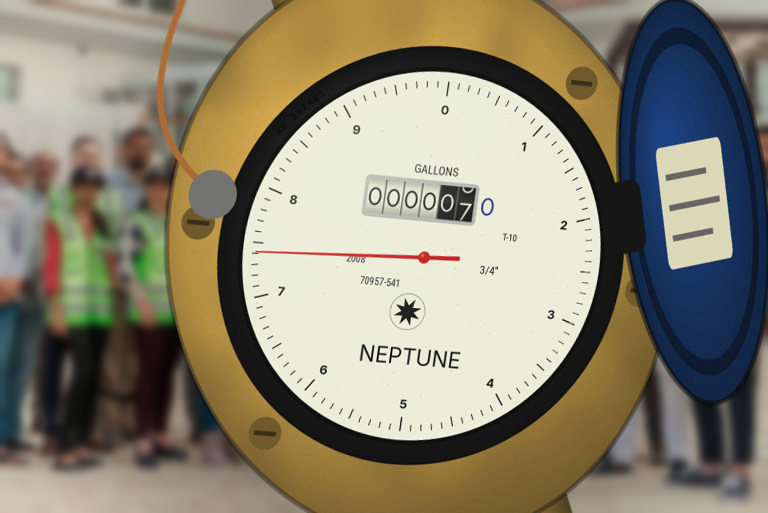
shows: 67.4 gal
